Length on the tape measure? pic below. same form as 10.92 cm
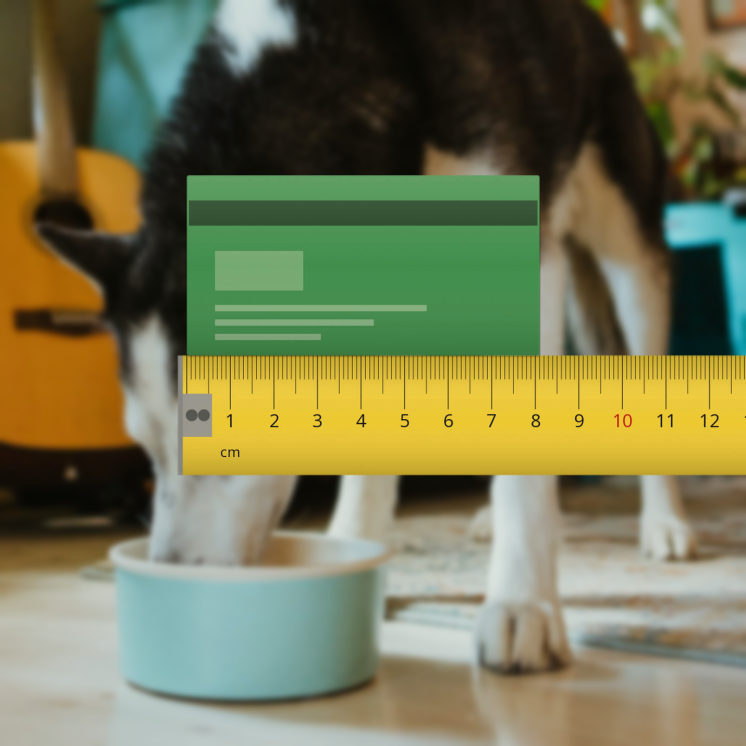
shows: 8.1 cm
